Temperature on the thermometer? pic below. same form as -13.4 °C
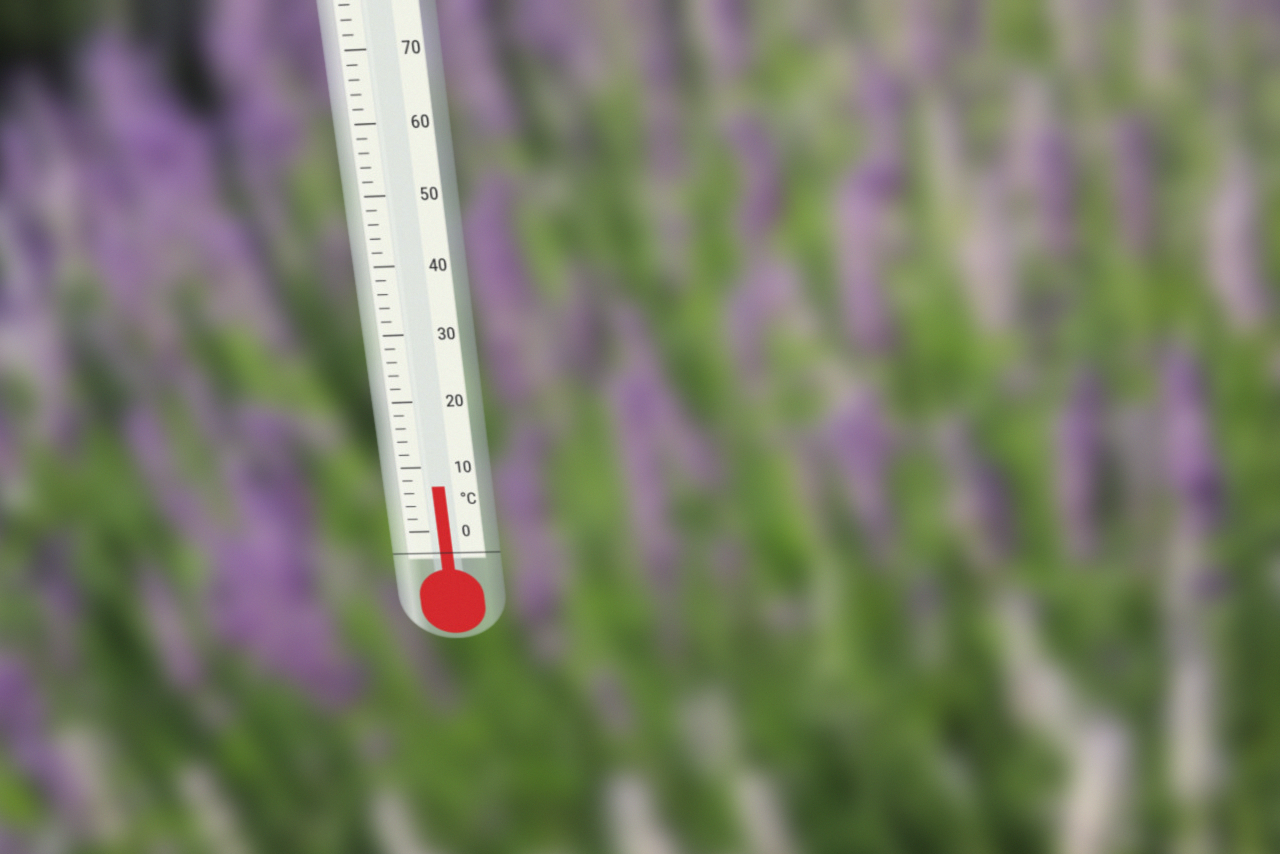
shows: 7 °C
